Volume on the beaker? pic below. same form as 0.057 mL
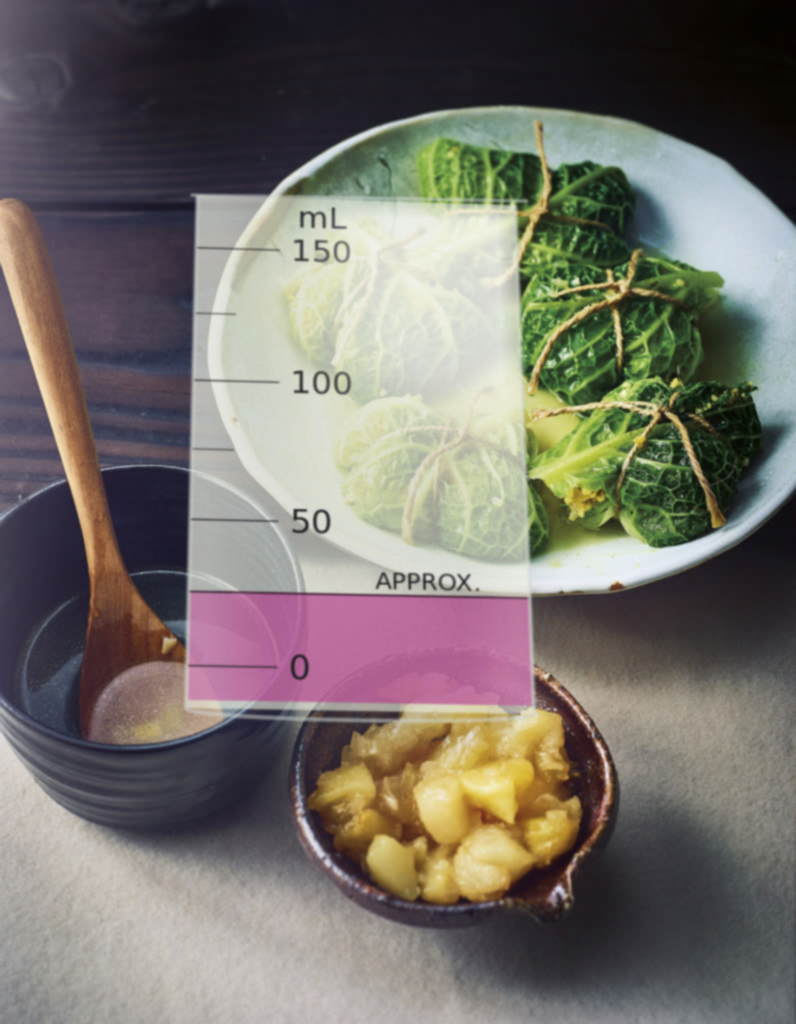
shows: 25 mL
